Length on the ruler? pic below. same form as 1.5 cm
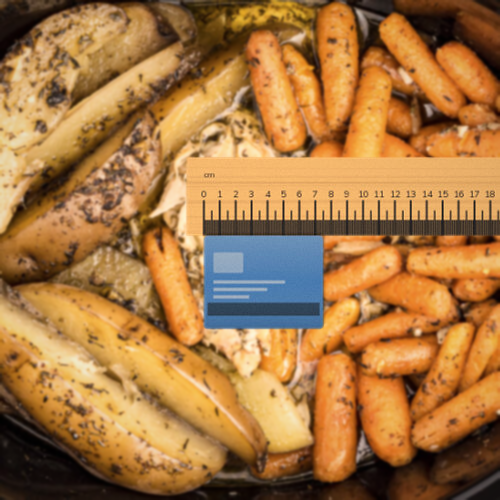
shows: 7.5 cm
